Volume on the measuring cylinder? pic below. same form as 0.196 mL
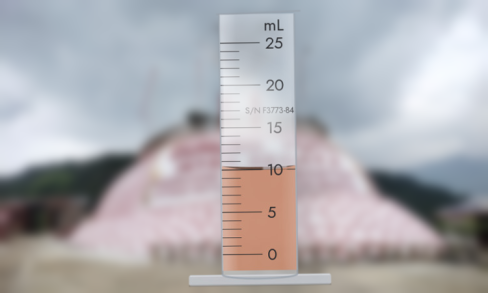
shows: 10 mL
